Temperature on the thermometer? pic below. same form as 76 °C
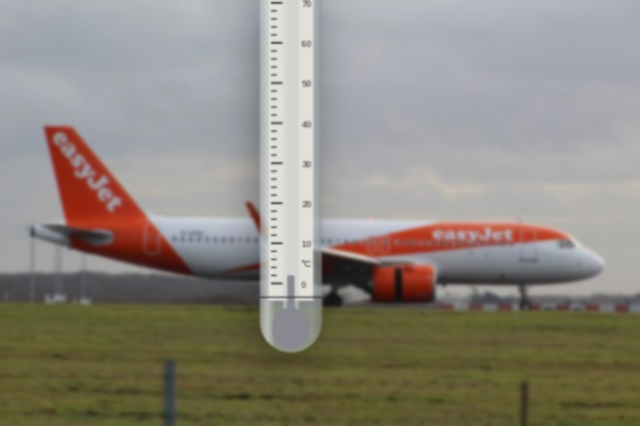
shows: 2 °C
